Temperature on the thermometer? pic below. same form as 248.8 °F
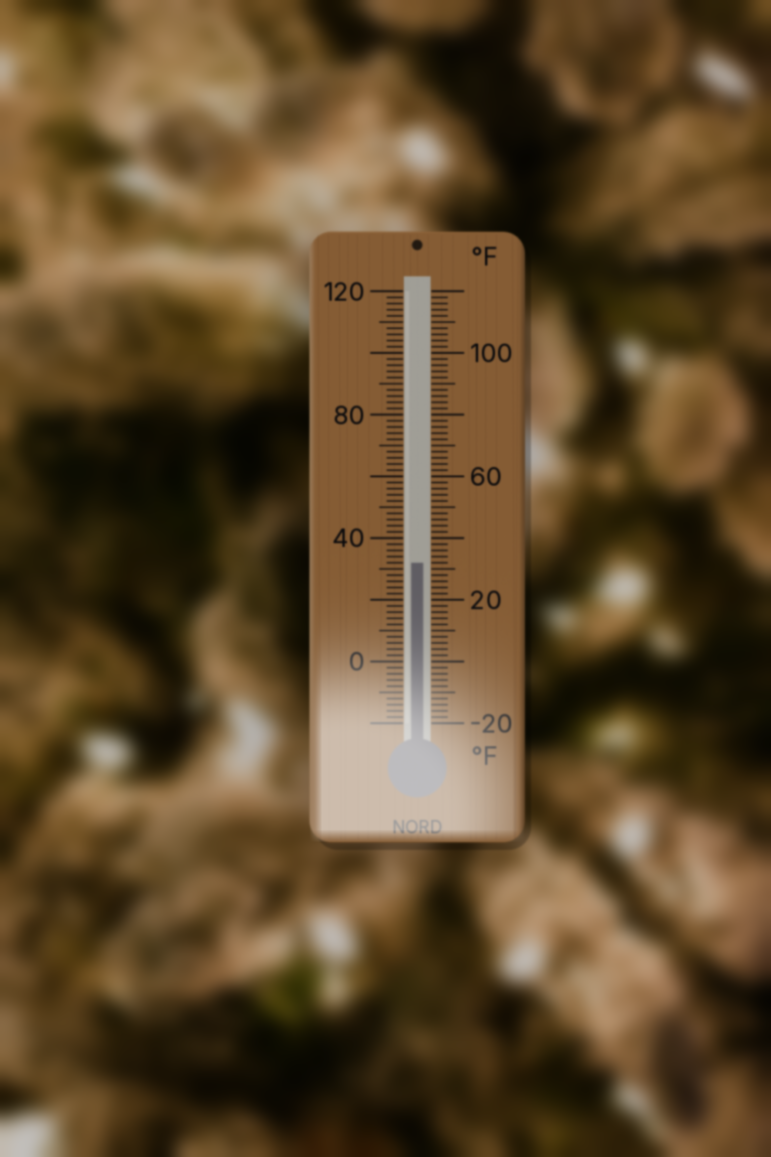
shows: 32 °F
